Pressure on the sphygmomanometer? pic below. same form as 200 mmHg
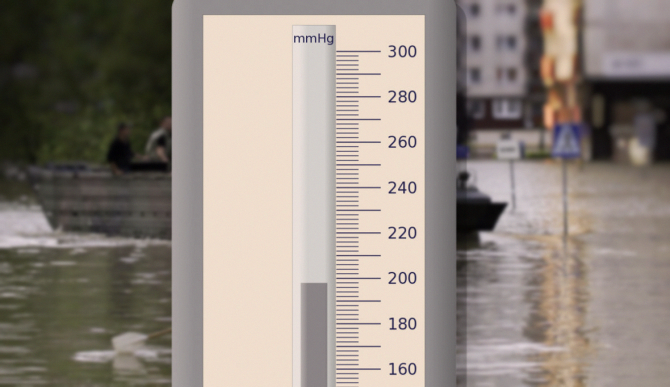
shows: 198 mmHg
